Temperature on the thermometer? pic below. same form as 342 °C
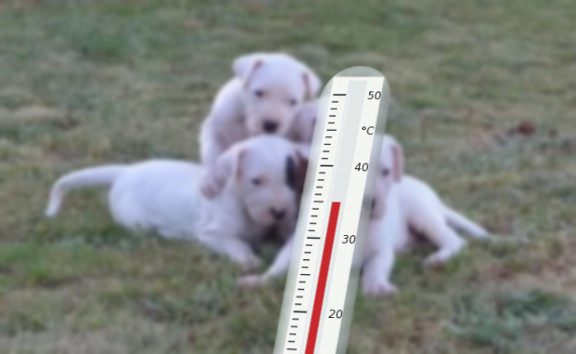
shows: 35 °C
